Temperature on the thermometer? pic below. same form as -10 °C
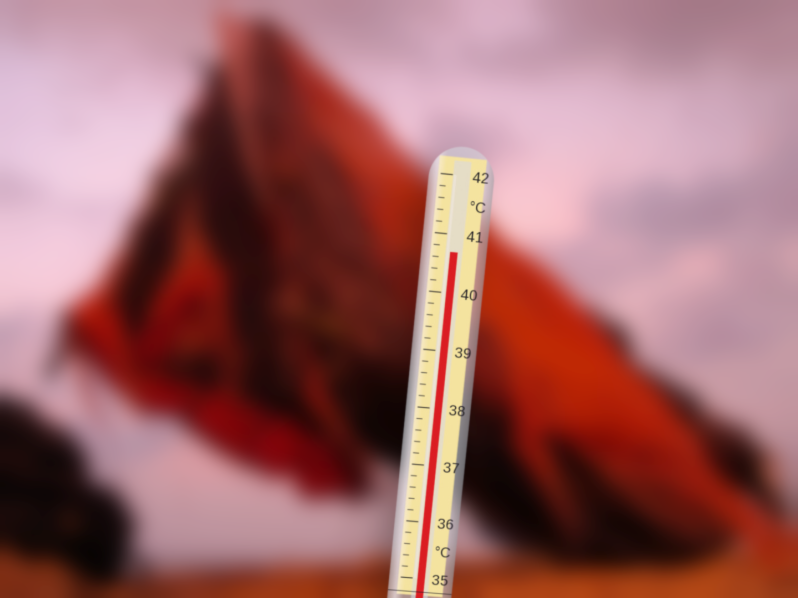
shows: 40.7 °C
